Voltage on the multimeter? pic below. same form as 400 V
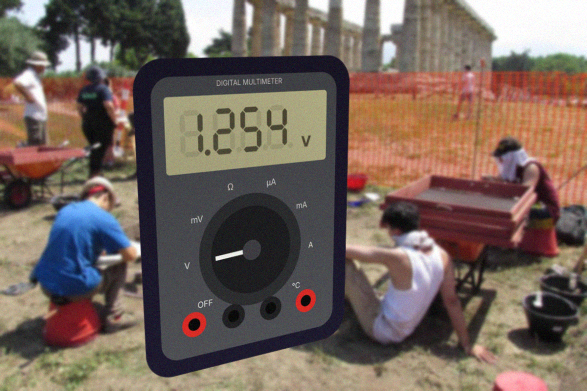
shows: 1.254 V
